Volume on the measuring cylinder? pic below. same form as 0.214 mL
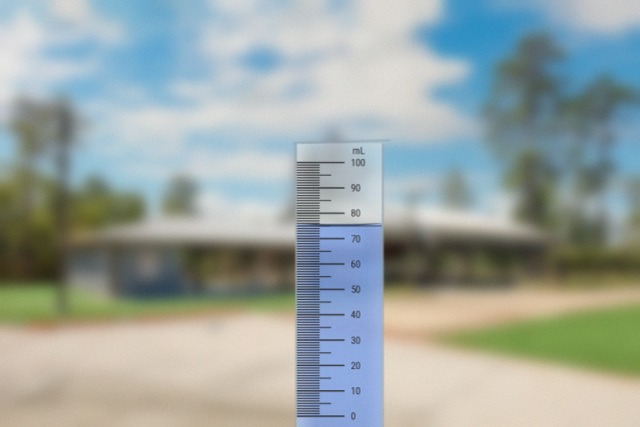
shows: 75 mL
